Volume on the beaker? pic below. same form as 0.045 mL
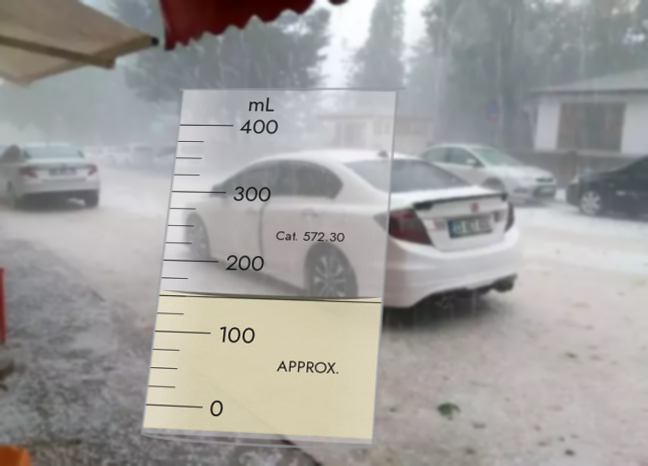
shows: 150 mL
